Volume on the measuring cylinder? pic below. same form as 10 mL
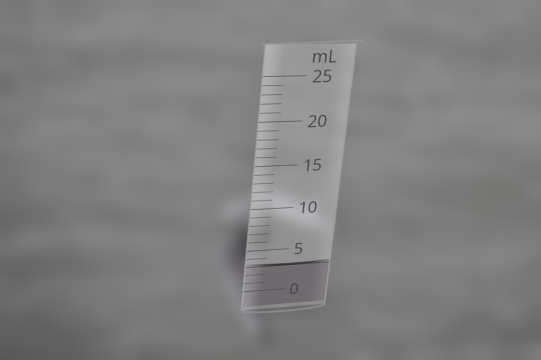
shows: 3 mL
